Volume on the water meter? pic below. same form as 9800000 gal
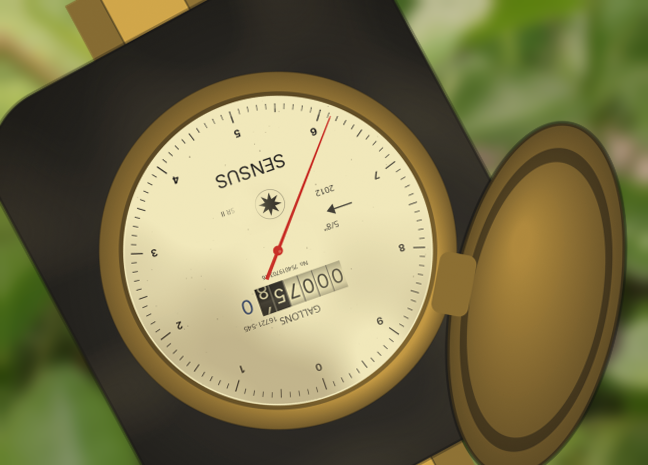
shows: 7576.1 gal
